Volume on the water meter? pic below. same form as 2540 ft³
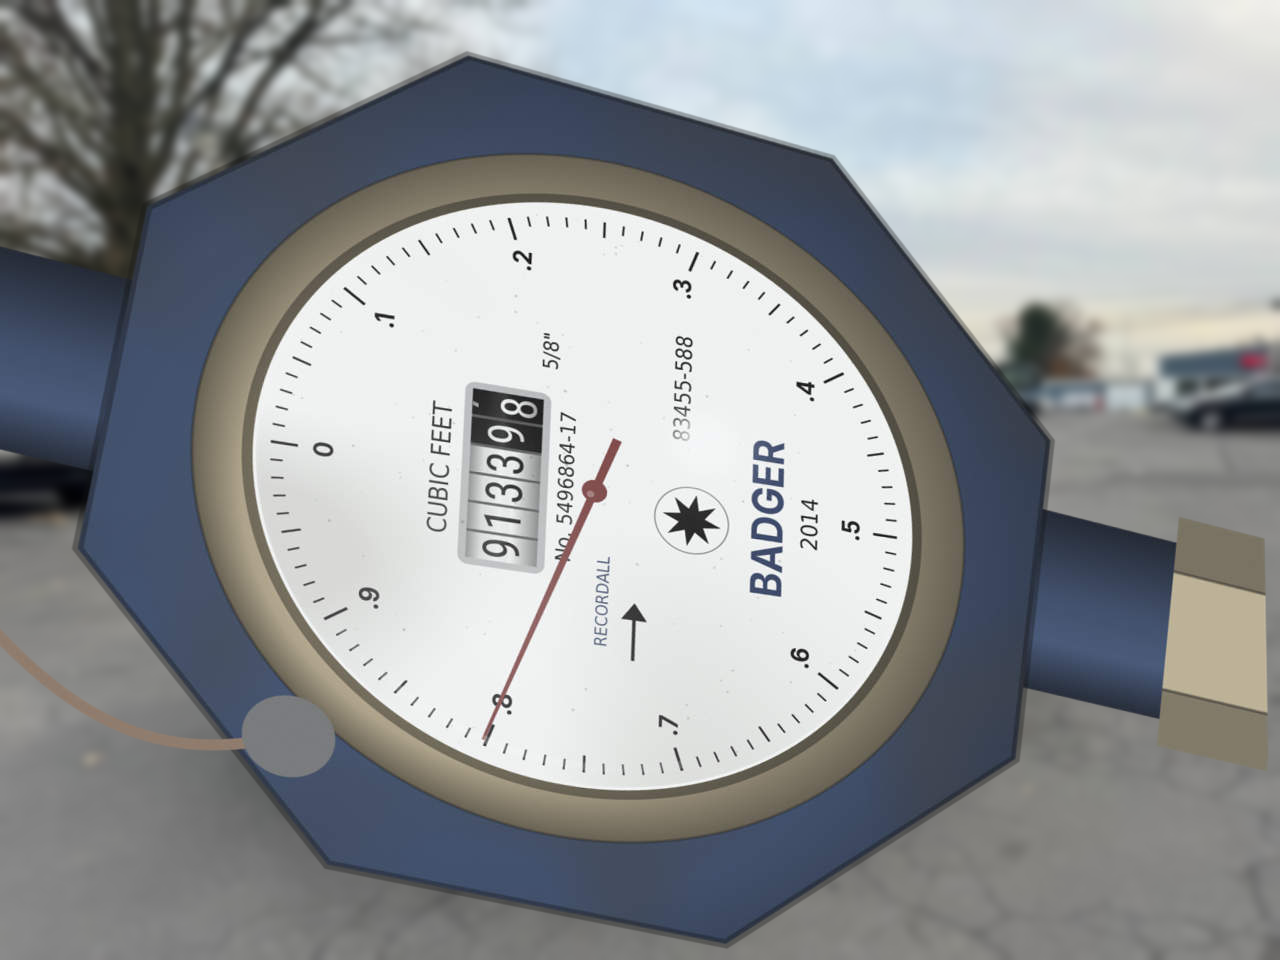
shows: 913397.80 ft³
